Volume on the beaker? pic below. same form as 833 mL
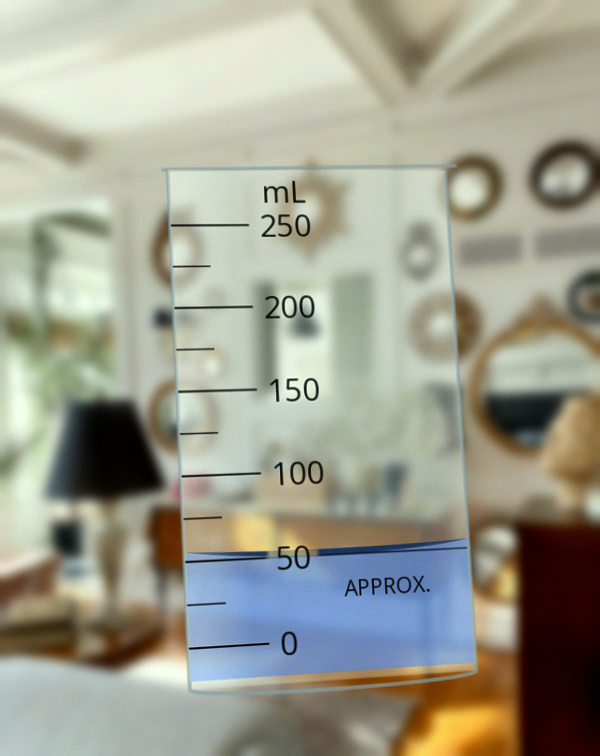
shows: 50 mL
